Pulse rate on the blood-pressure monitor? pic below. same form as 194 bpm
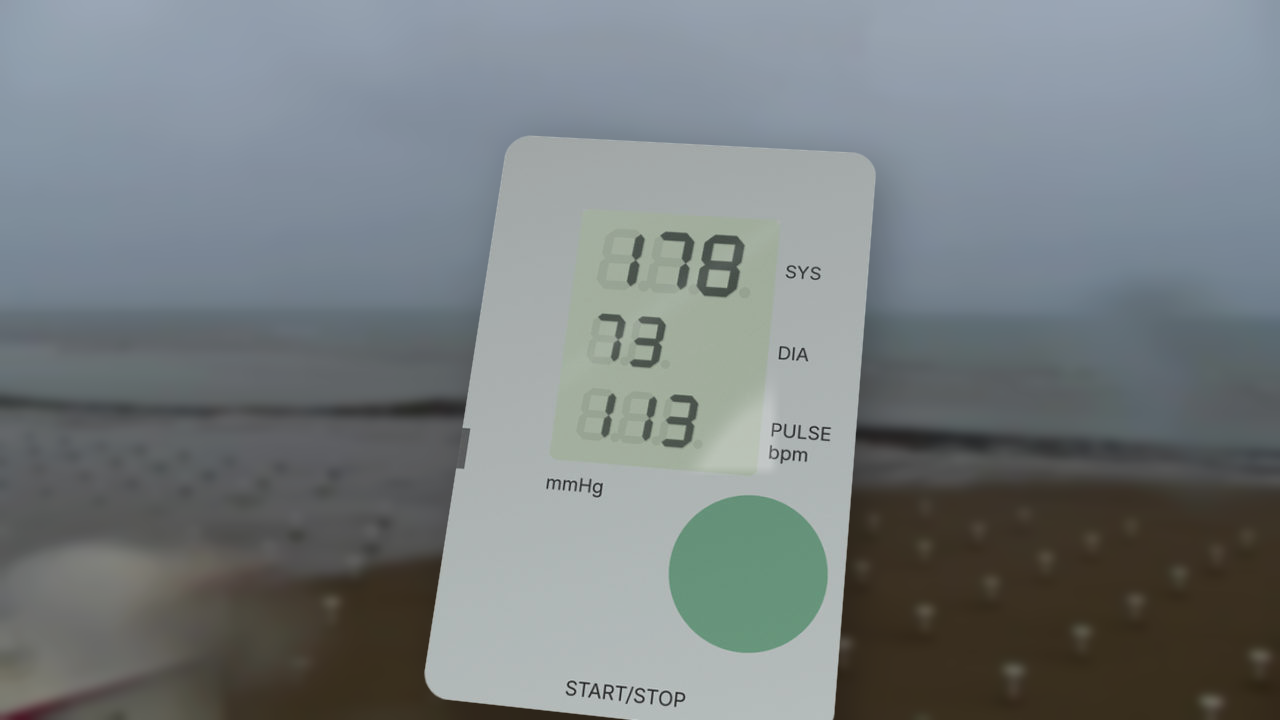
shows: 113 bpm
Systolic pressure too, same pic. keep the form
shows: 178 mmHg
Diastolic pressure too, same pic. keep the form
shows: 73 mmHg
